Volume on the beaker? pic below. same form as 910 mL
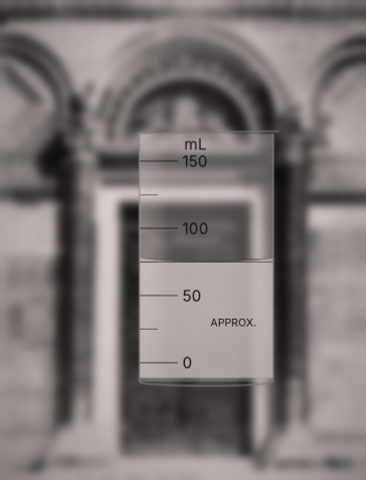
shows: 75 mL
